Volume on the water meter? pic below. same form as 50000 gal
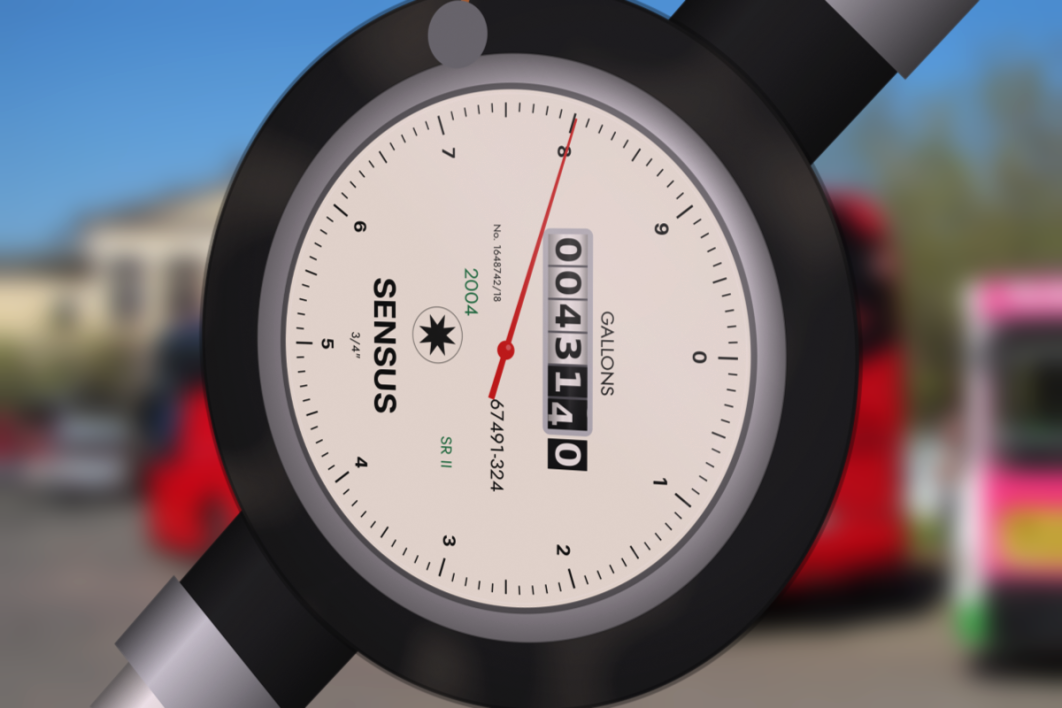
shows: 43138.0 gal
